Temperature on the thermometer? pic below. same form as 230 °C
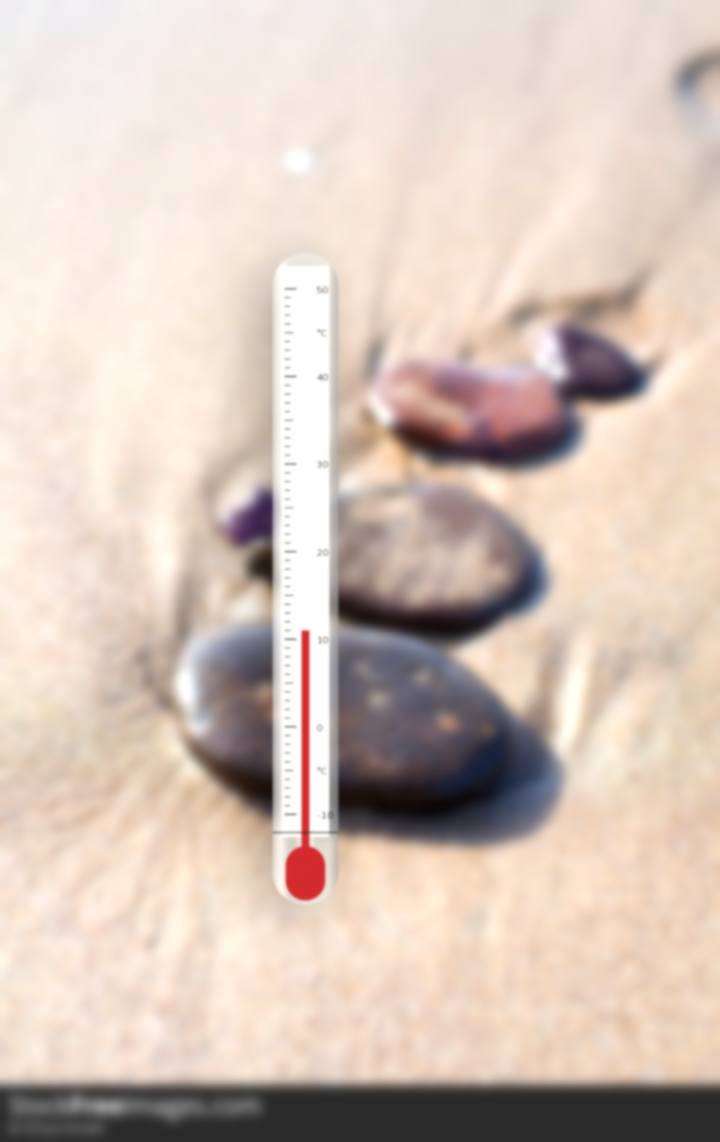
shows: 11 °C
